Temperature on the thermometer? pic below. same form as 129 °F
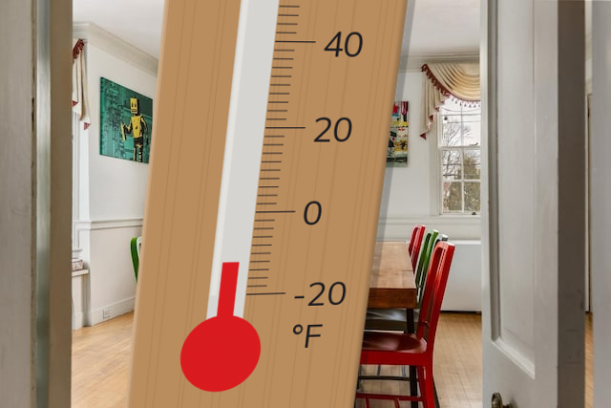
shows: -12 °F
